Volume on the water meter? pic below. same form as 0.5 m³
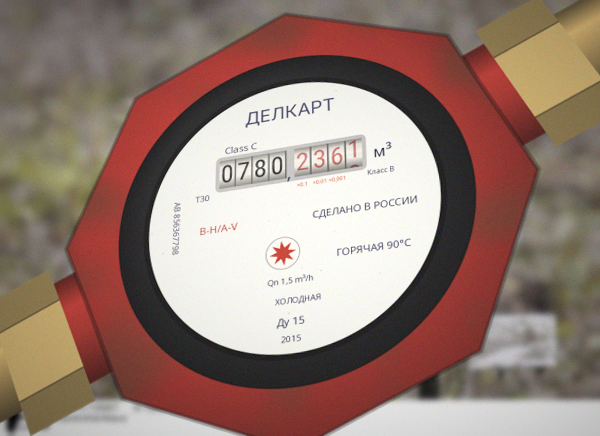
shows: 780.2361 m³
